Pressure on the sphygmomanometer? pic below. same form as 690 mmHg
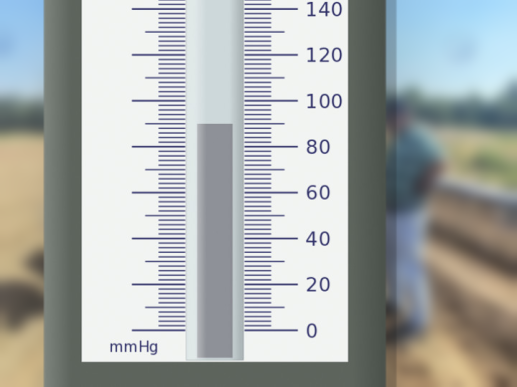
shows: 90 mmHg
